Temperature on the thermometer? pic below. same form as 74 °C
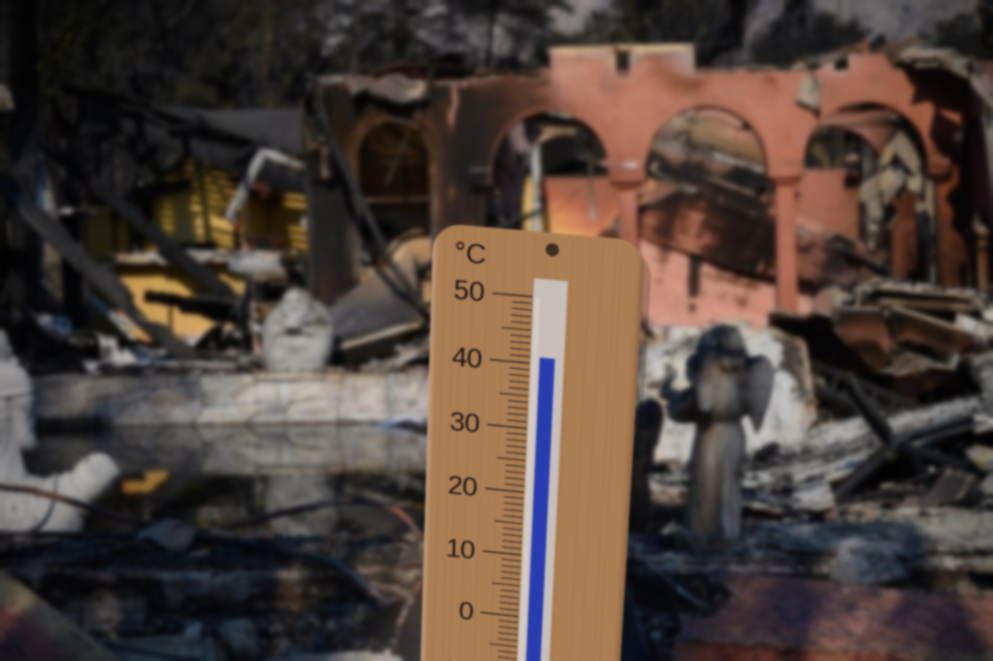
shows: 41 °C
